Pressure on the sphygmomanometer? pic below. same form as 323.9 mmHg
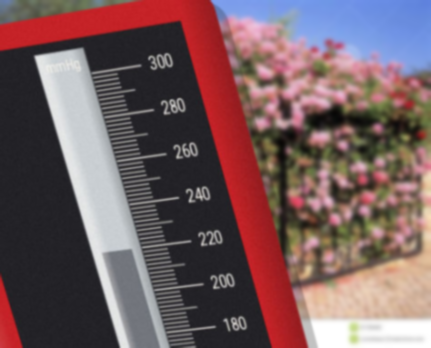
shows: 220 mmHg
